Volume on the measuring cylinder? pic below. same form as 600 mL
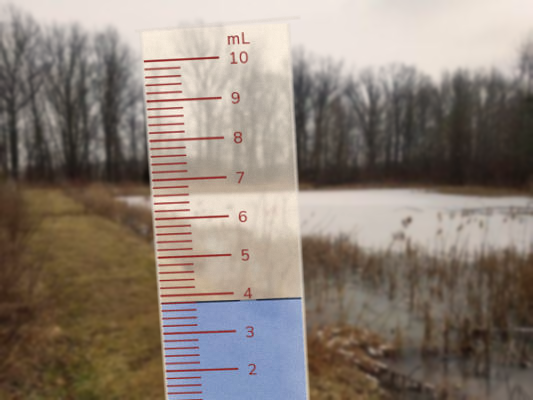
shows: 3.8 mL
